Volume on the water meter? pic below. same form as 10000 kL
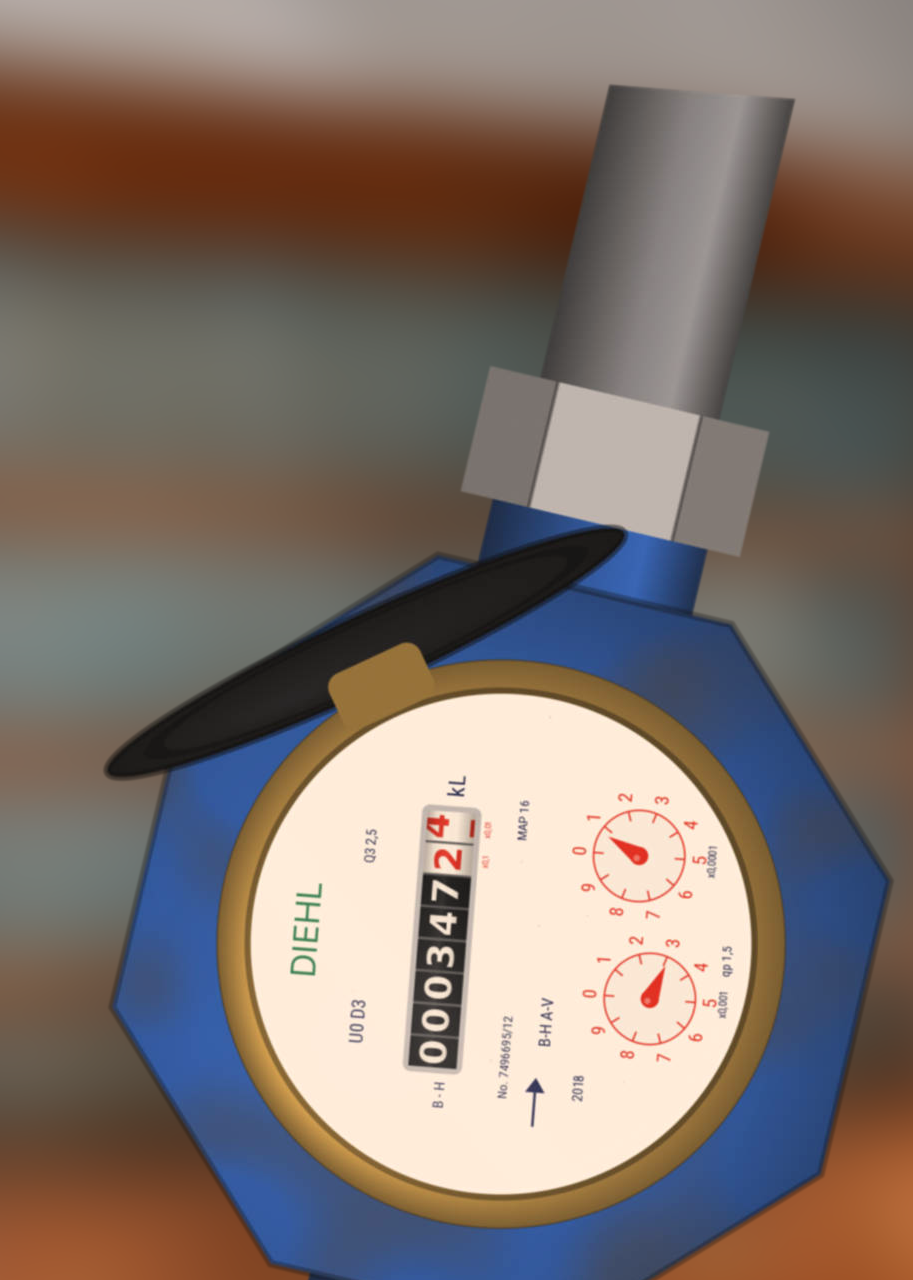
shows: 347.2430 kL
